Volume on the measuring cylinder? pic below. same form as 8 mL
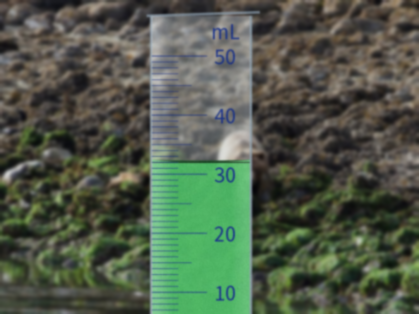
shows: 32 mL
